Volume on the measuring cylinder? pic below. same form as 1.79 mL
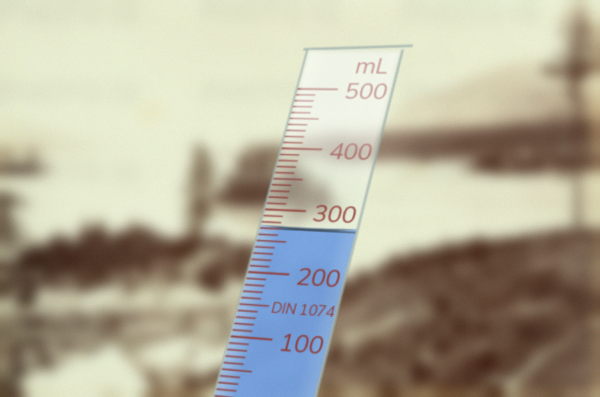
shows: 270 mL
